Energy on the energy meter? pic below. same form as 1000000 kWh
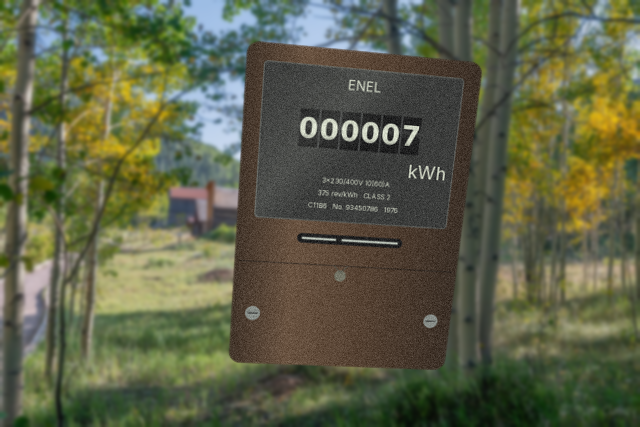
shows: 7 kWh
